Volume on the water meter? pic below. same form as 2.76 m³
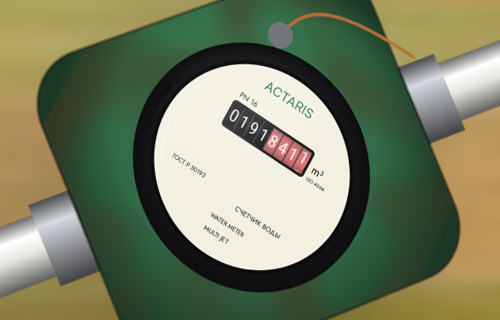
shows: 191.8411 m³
